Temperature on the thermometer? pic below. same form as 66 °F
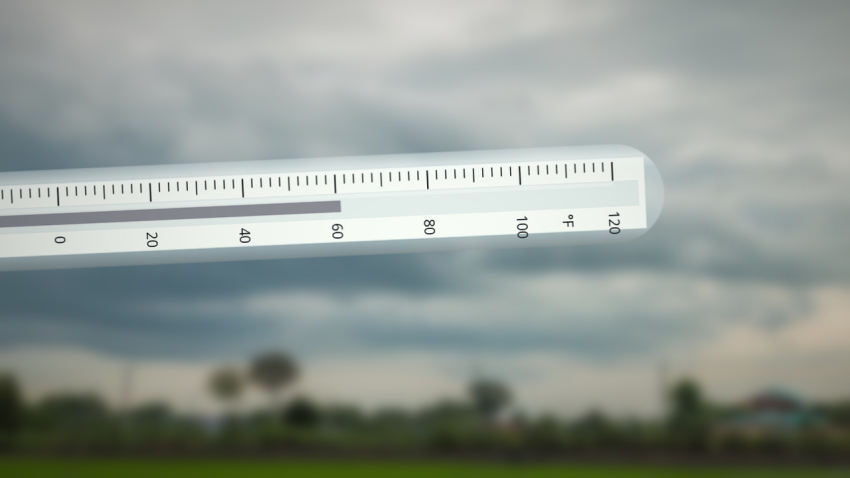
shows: 61 °F
